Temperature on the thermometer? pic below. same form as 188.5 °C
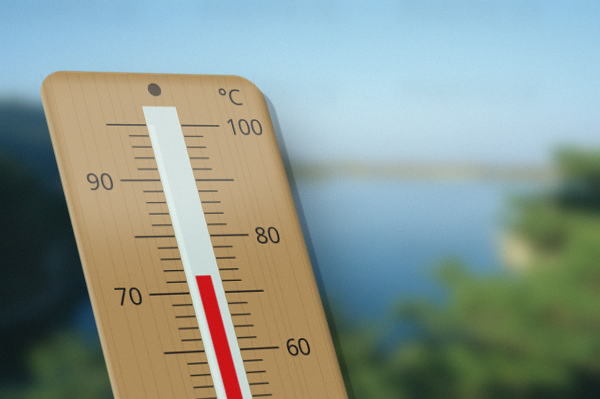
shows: 73 °C
